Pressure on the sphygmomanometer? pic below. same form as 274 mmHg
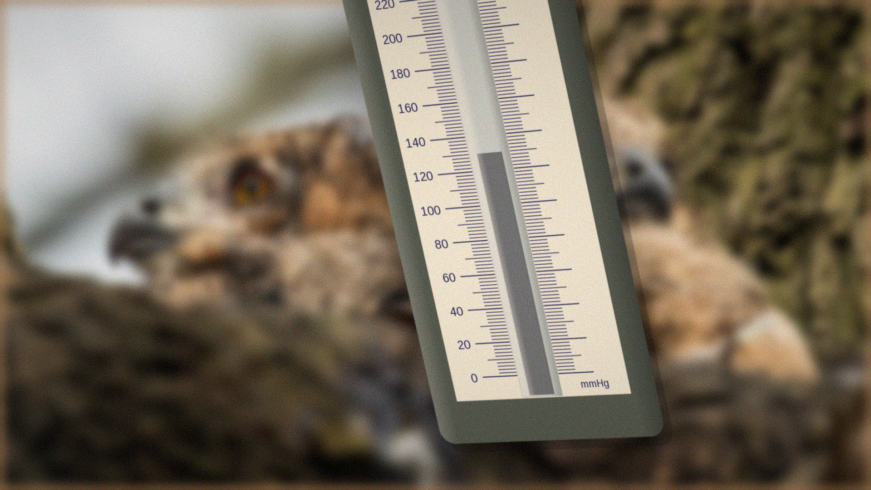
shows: 130 mmHg
